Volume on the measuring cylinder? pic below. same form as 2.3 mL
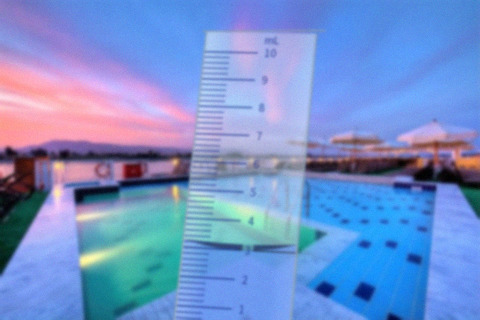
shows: 3 mL
